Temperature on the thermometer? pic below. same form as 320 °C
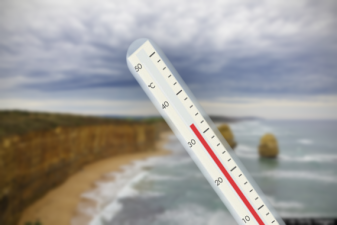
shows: 33 °C
